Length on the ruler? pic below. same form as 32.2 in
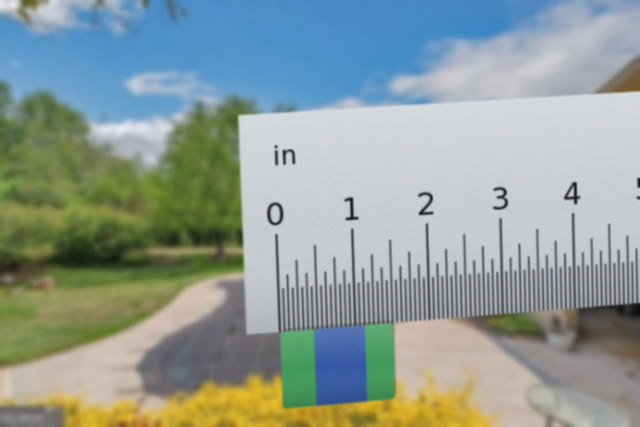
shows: 1.5 in
